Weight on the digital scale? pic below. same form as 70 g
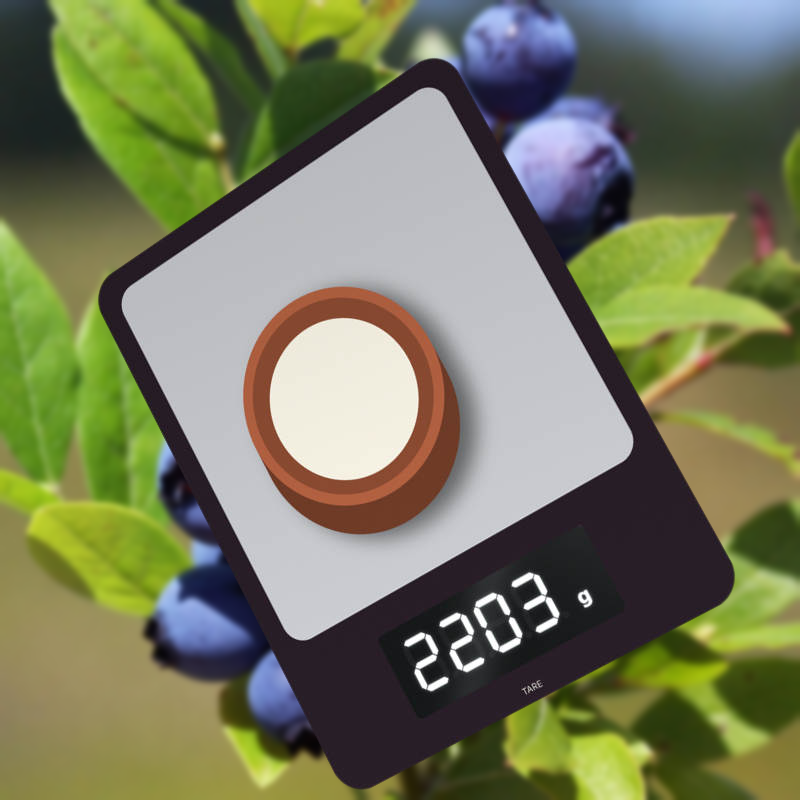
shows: 2203 g
